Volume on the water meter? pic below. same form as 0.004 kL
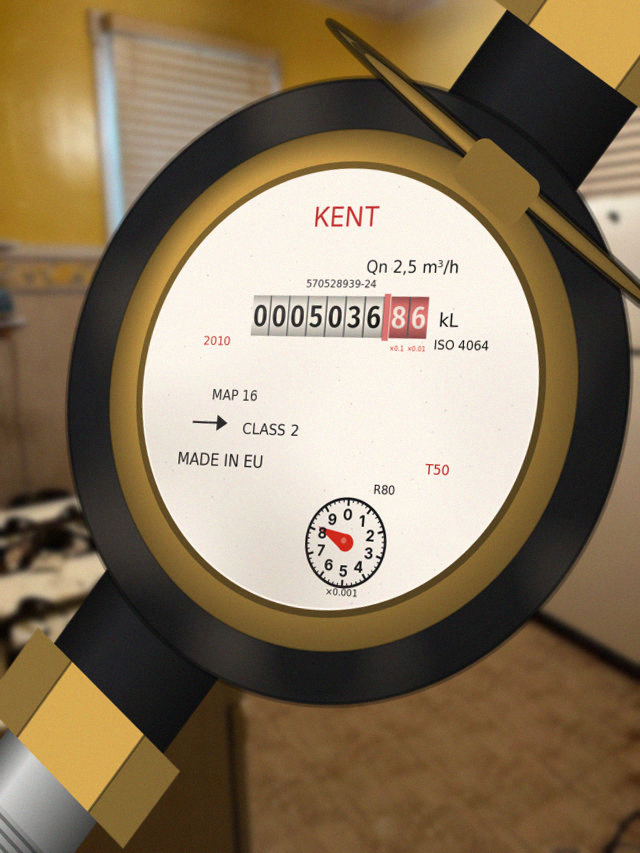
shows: 5036.868 kL
